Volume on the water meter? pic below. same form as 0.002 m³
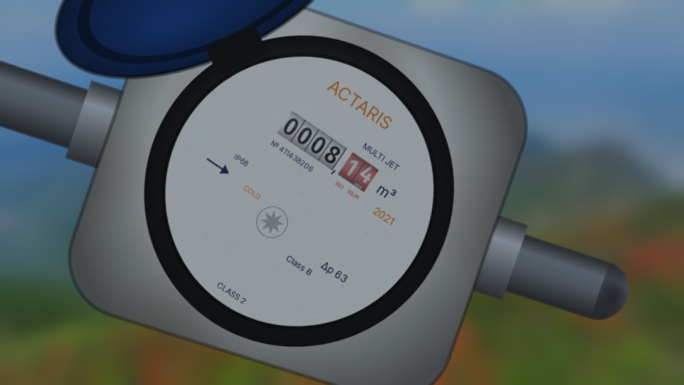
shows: 8.14 m³
